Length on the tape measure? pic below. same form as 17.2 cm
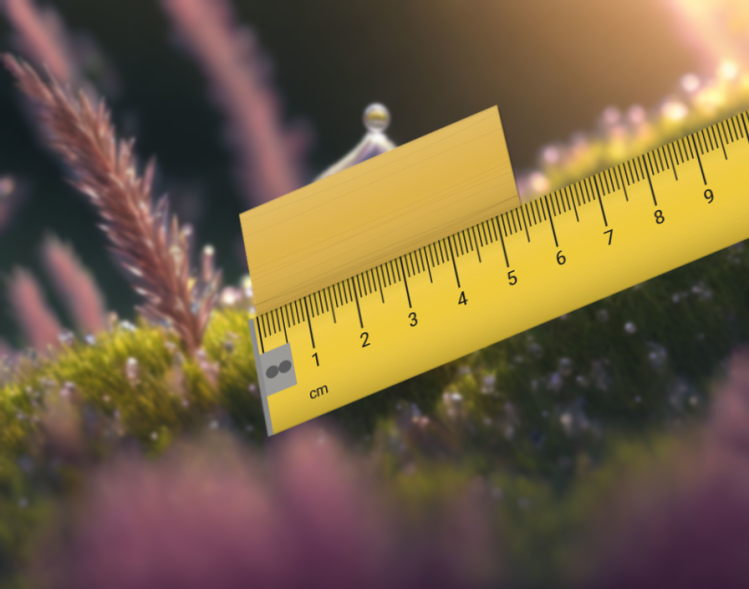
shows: 5.5 cm
